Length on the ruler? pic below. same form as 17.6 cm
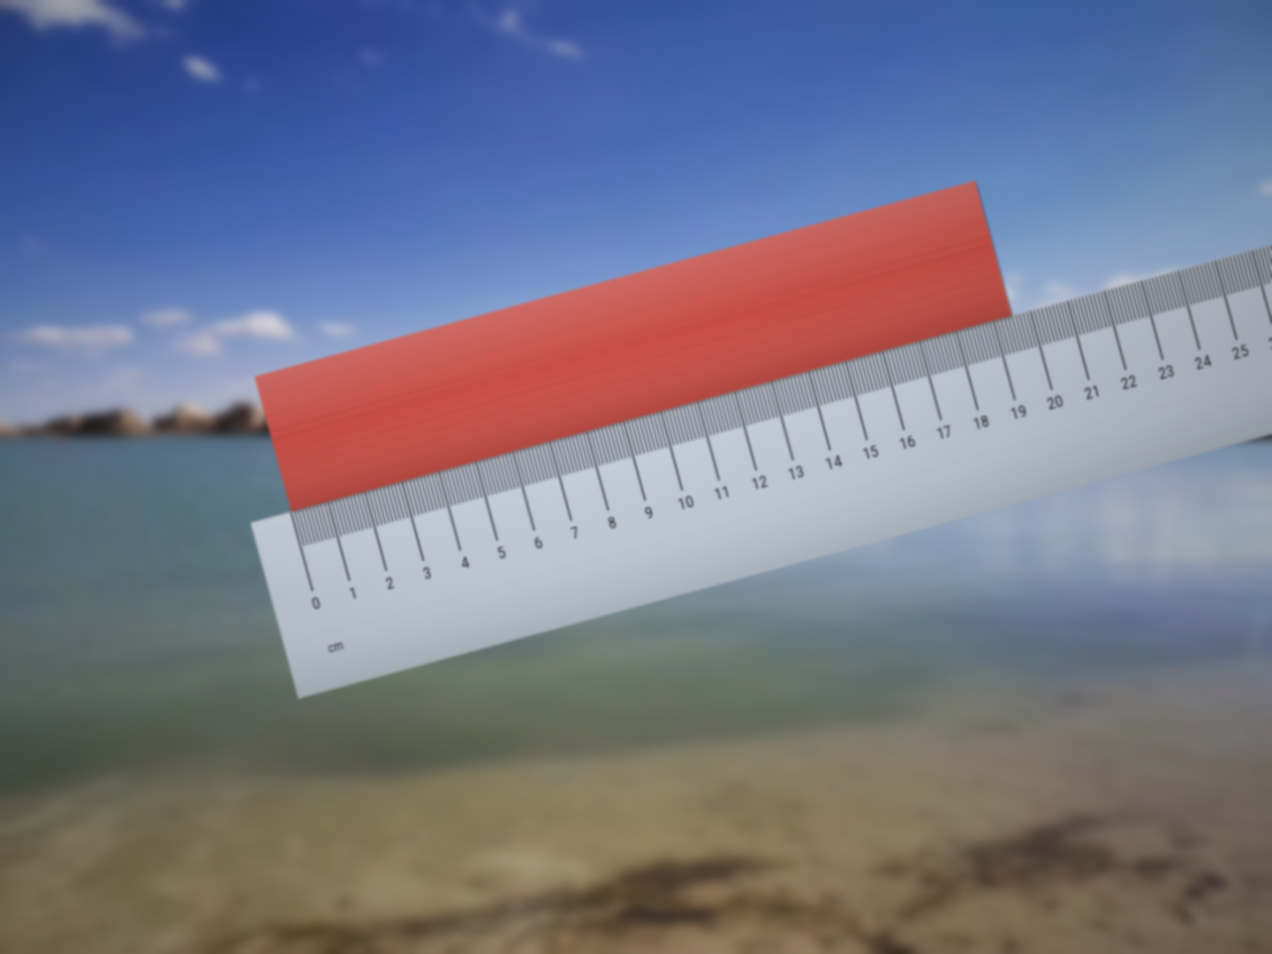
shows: 19.5 cm
